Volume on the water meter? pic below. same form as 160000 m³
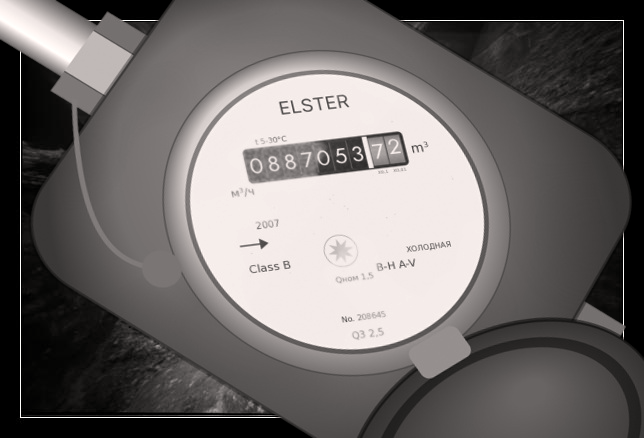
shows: 887053.72 m³
